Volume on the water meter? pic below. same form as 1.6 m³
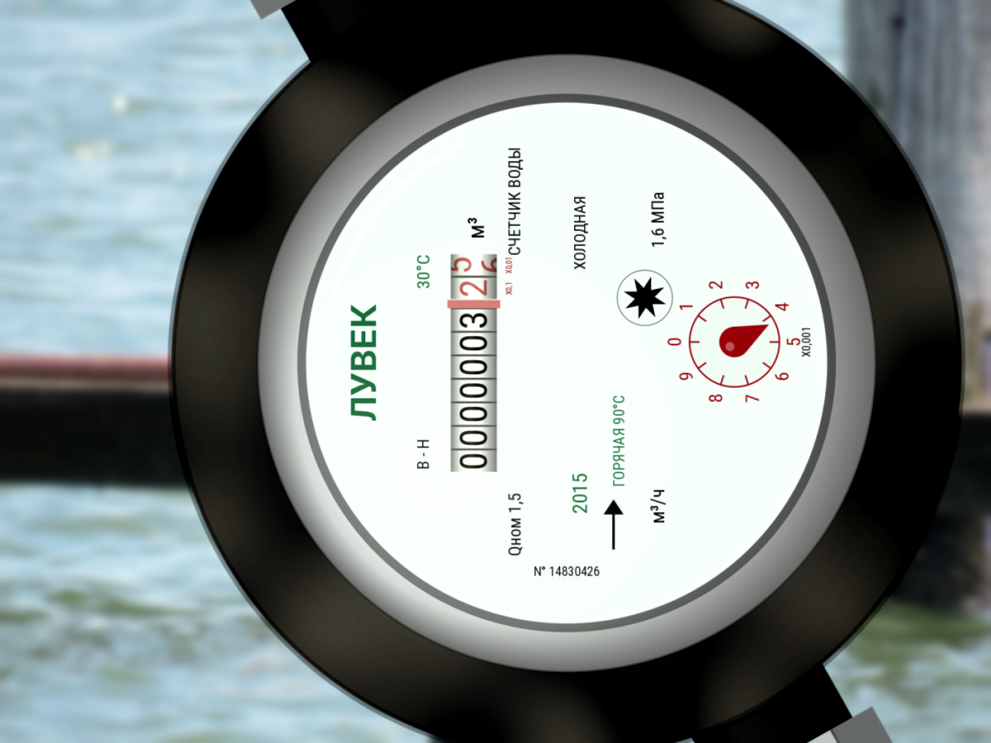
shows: 3.254 m³
